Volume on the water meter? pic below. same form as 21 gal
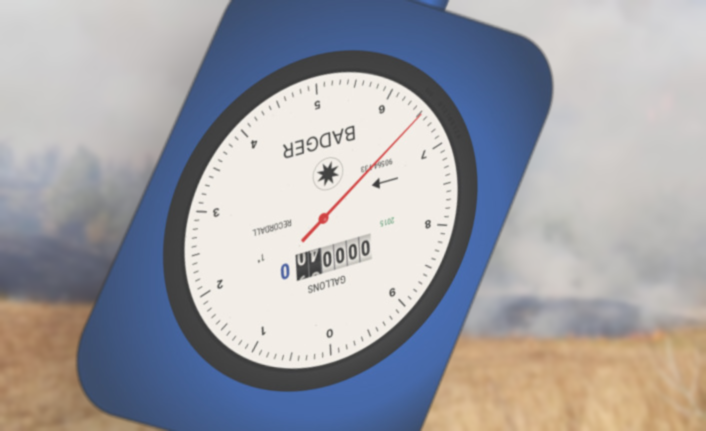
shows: 396.5 gal
